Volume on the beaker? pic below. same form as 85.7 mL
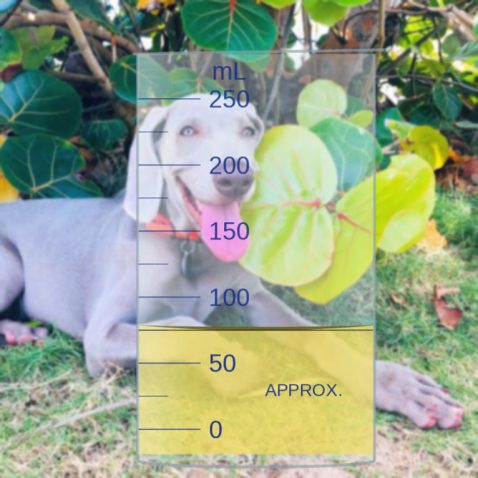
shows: 75 mL
